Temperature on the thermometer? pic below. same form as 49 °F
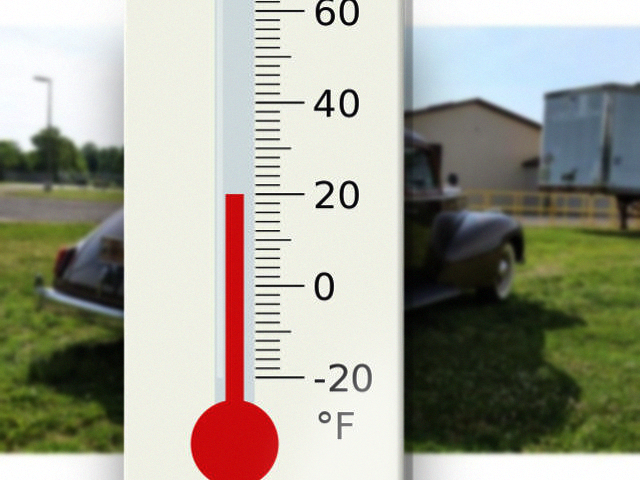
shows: 20 °F
